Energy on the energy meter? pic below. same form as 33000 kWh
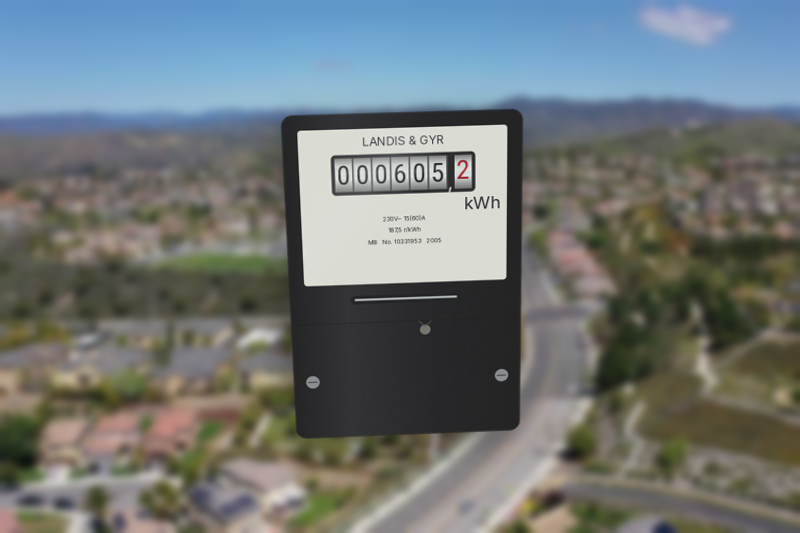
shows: 605.2 kWh
